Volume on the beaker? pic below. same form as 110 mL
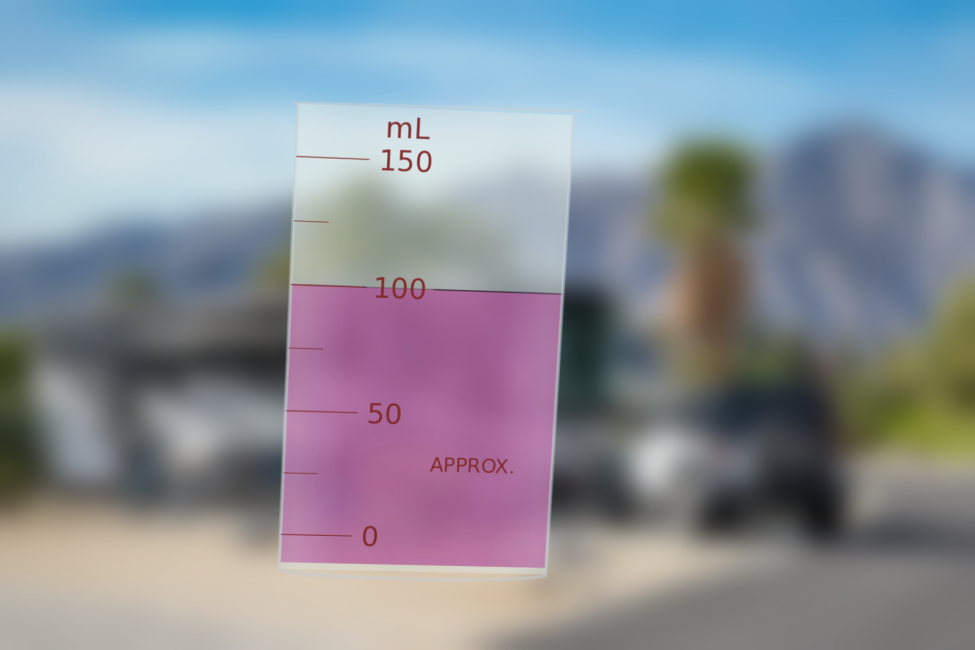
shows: 100 mL
